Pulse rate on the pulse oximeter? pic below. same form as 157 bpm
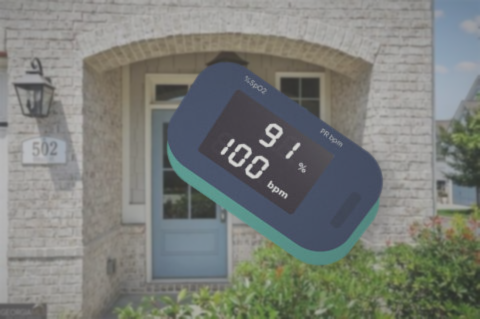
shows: 100 bpm
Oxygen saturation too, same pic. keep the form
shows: 91 %
